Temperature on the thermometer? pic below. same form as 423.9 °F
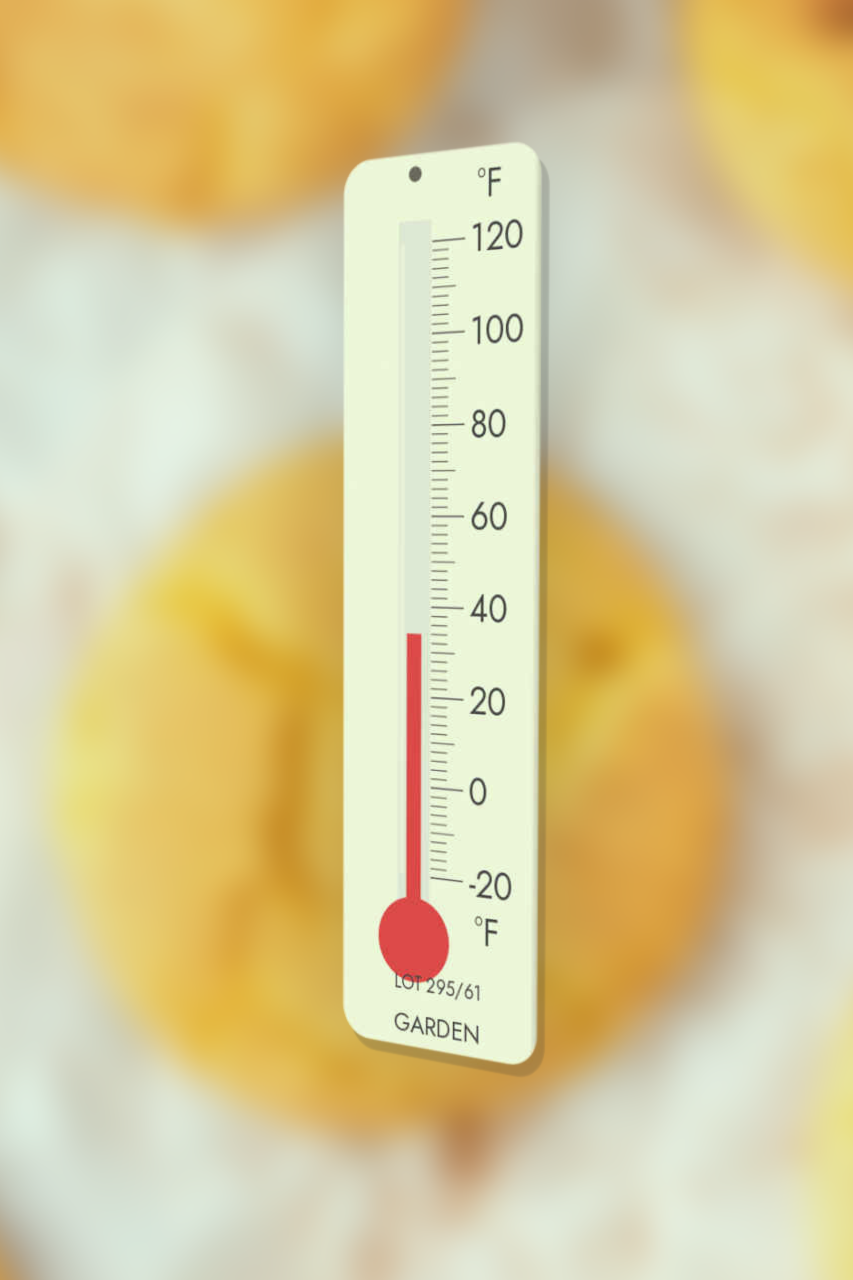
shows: 34 °F
